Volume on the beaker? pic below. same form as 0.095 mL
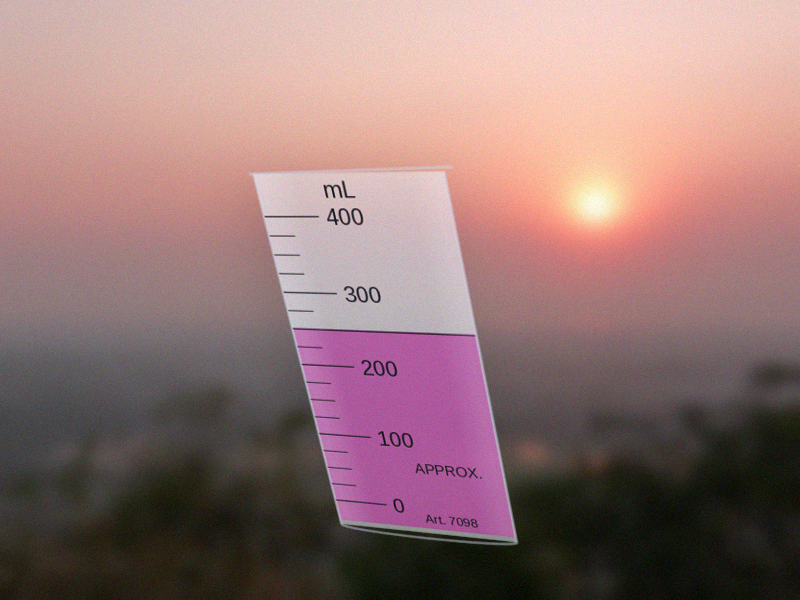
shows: 250 mL
